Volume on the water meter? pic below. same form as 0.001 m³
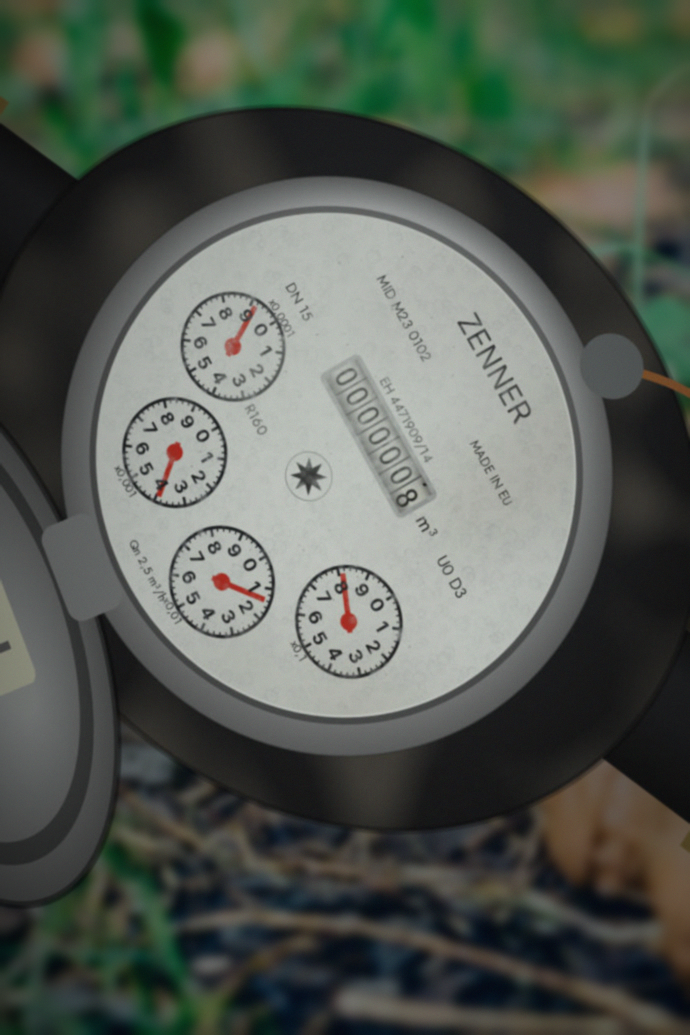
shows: 7.8139 m³
